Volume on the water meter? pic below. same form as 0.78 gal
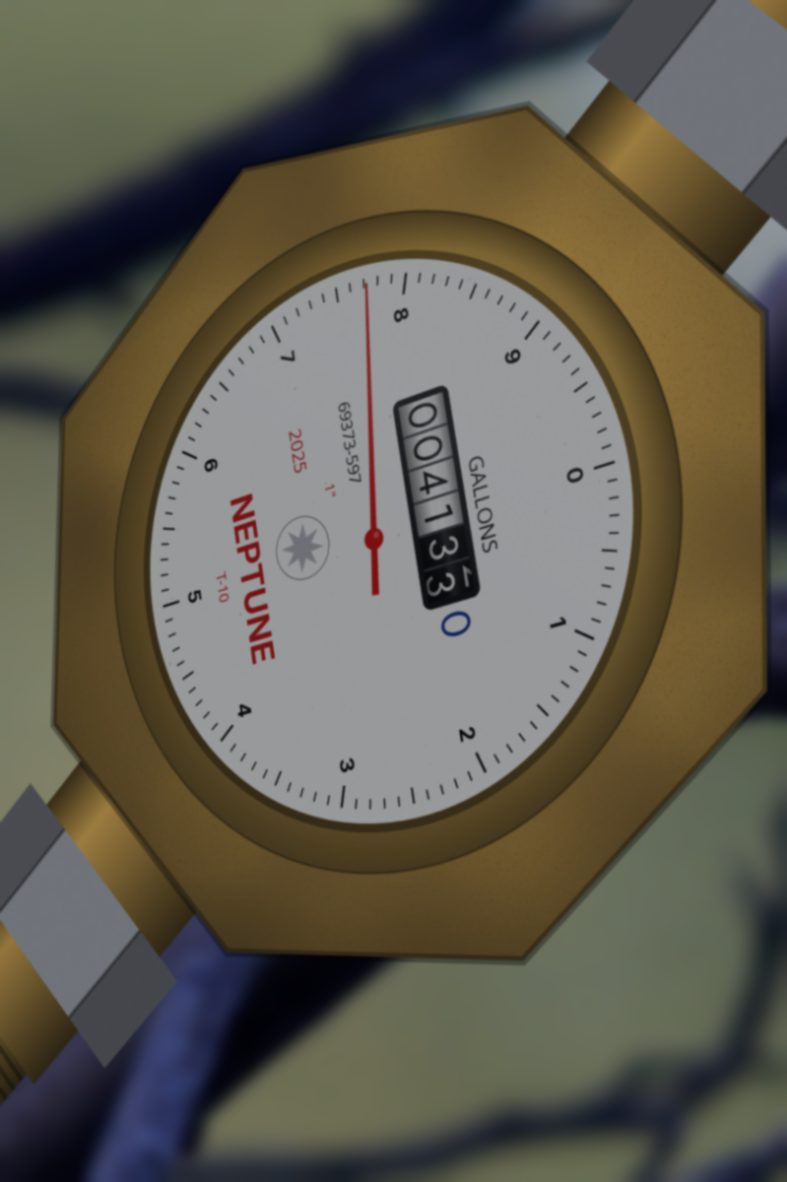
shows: 41327.7 gal
